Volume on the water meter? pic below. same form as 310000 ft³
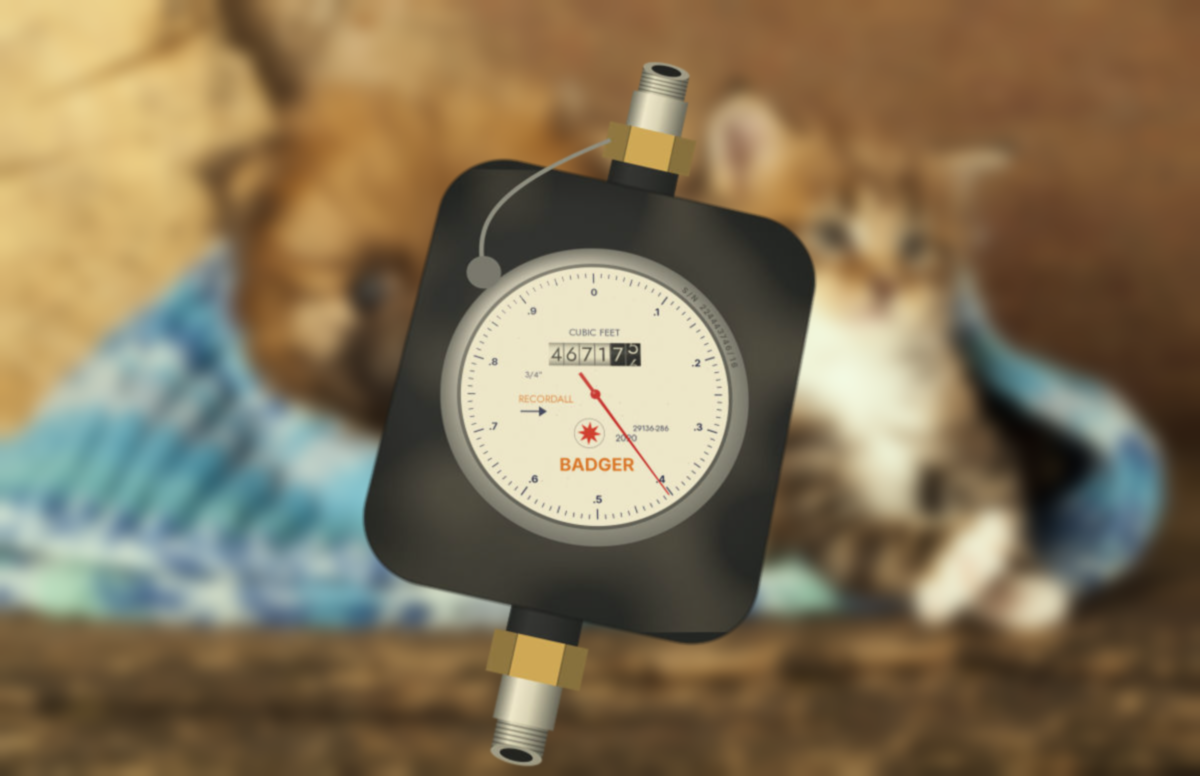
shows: 467175.40 ft³
